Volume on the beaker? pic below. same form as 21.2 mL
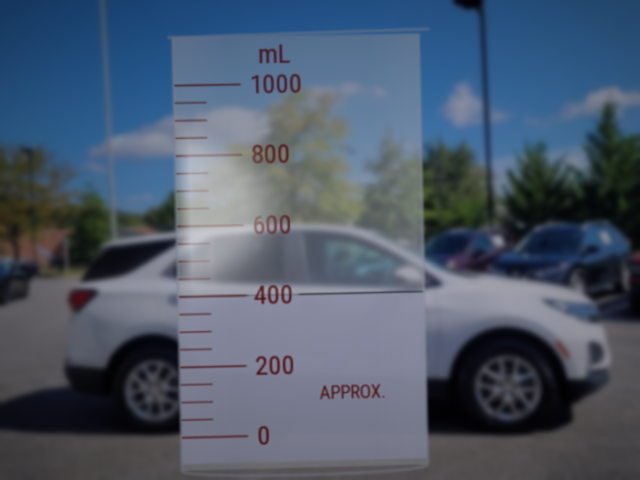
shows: 400 mL
